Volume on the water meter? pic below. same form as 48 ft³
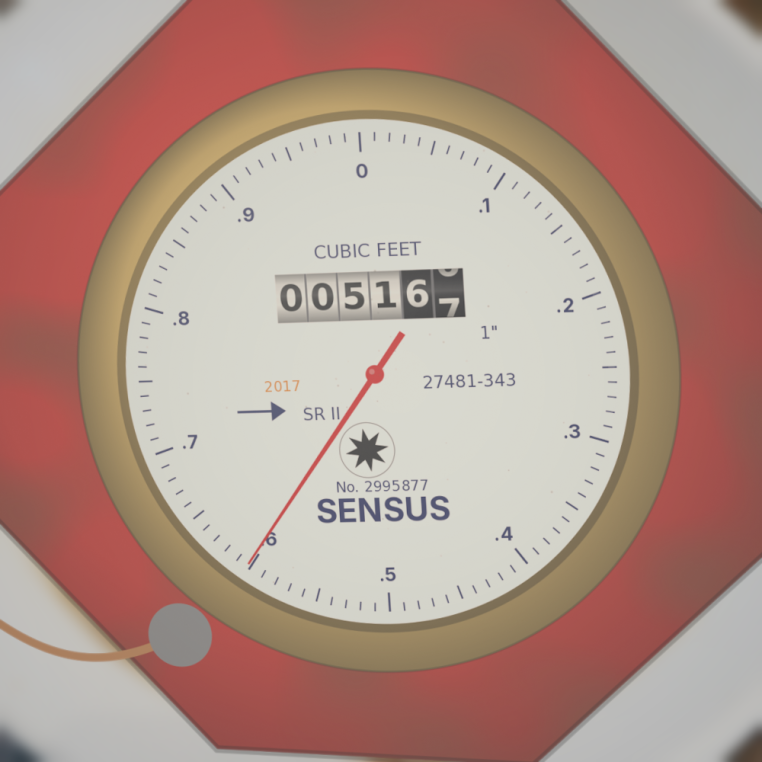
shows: 5166.60 ft³
